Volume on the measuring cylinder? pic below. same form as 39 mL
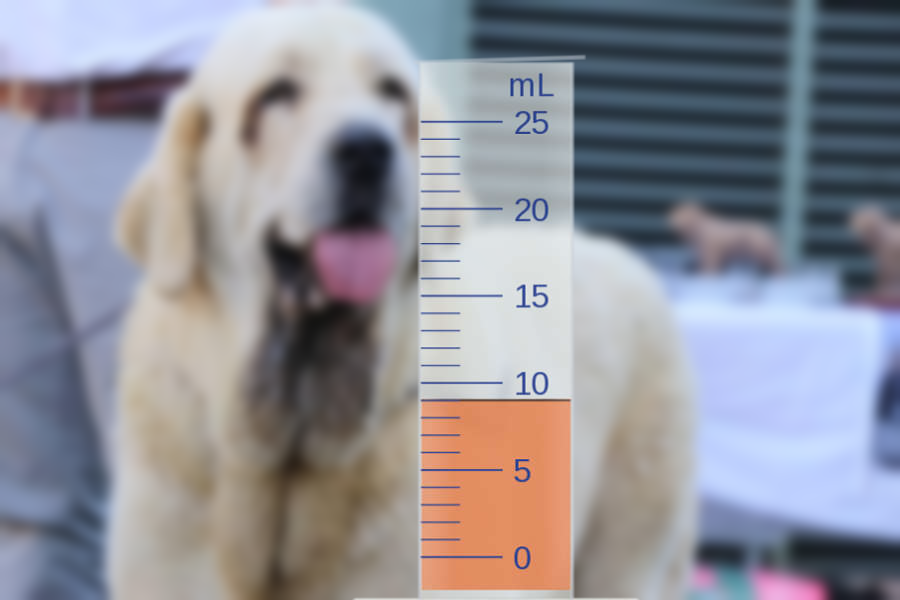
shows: 9 mL
